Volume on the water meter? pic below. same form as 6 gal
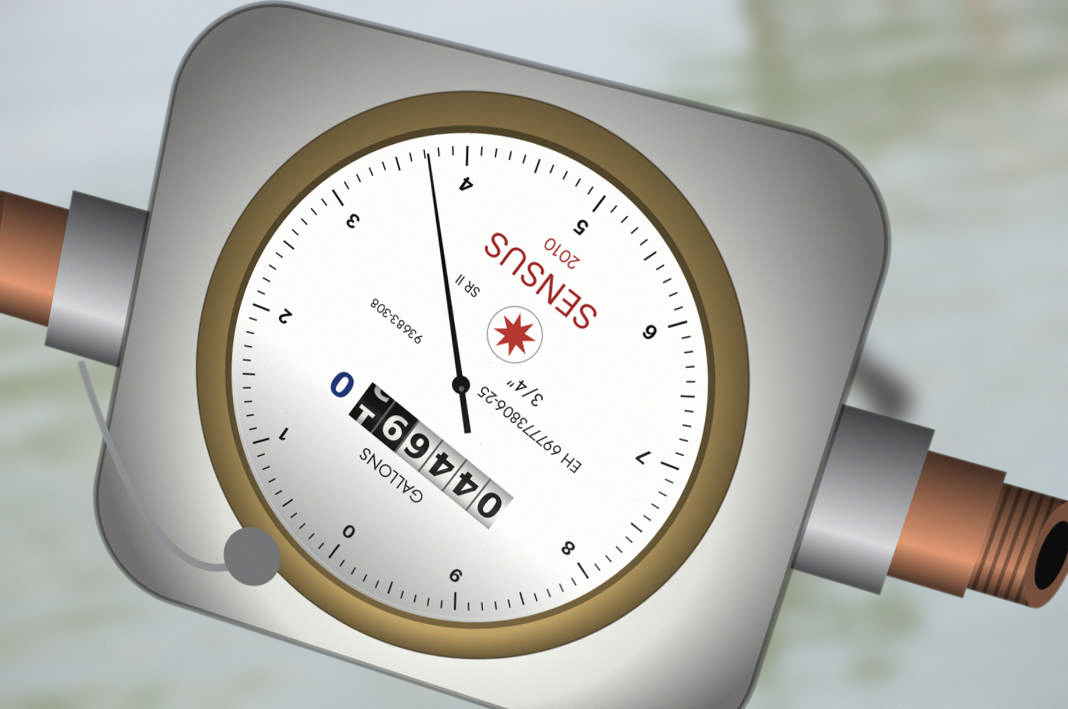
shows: 446913.7 gal
